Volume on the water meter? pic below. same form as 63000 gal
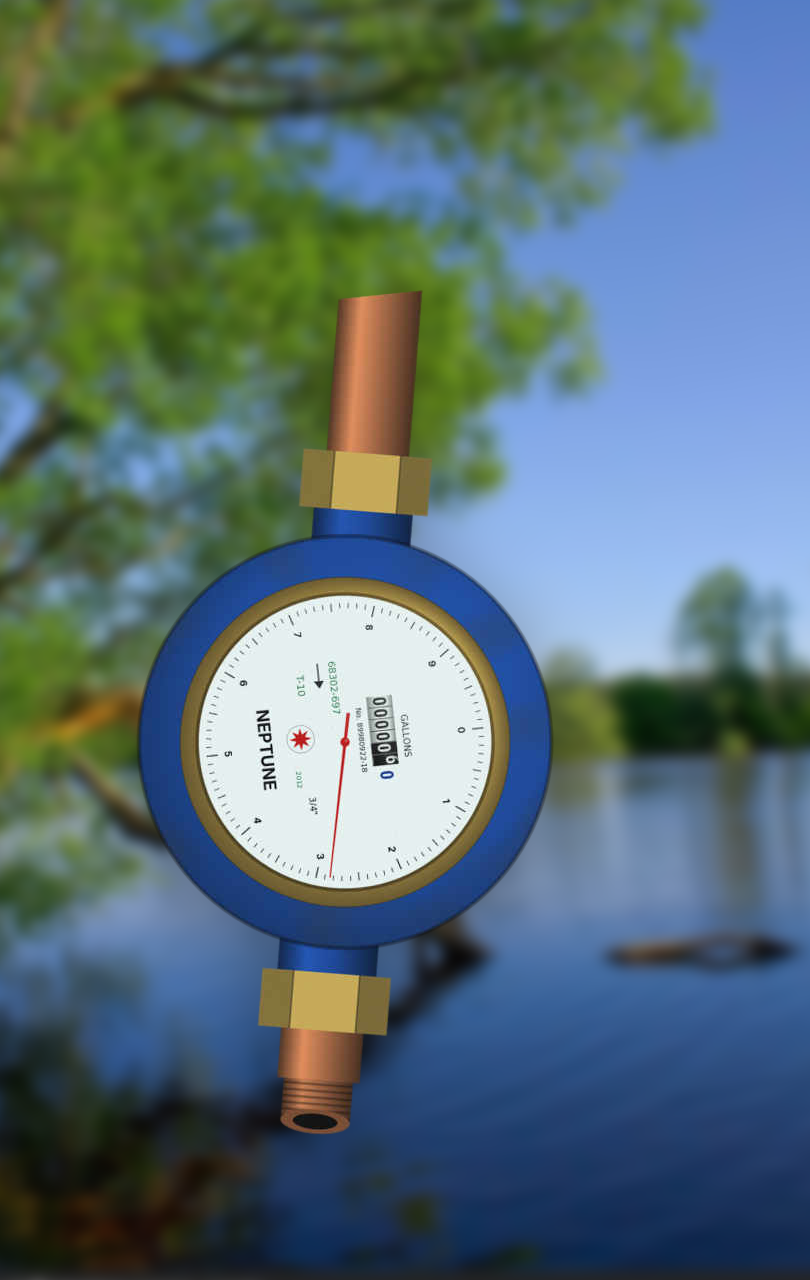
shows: 62.8 gal
